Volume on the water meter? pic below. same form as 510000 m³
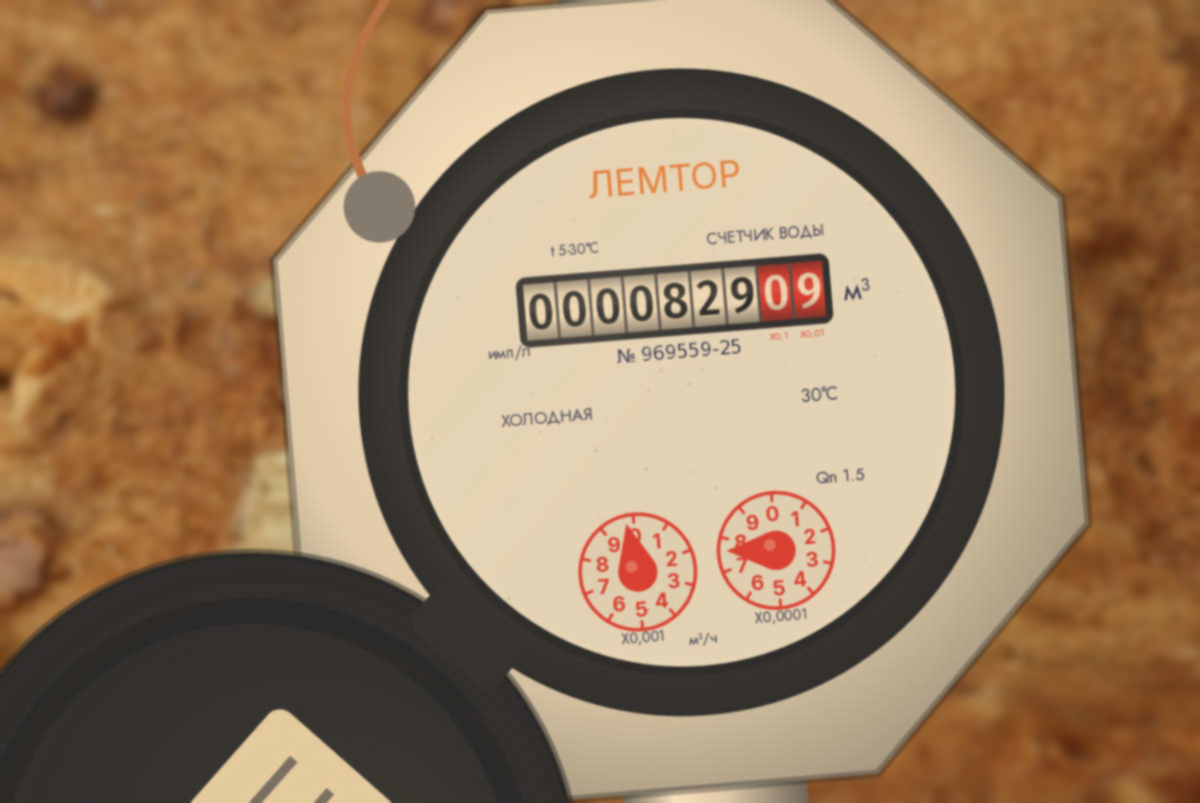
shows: 829.0897 m³
